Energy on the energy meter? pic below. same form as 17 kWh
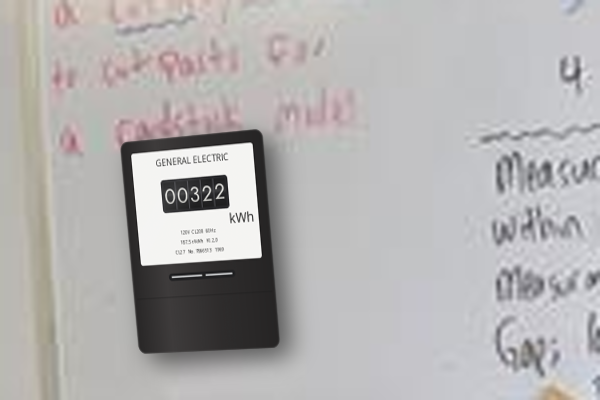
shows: 322 kWh
